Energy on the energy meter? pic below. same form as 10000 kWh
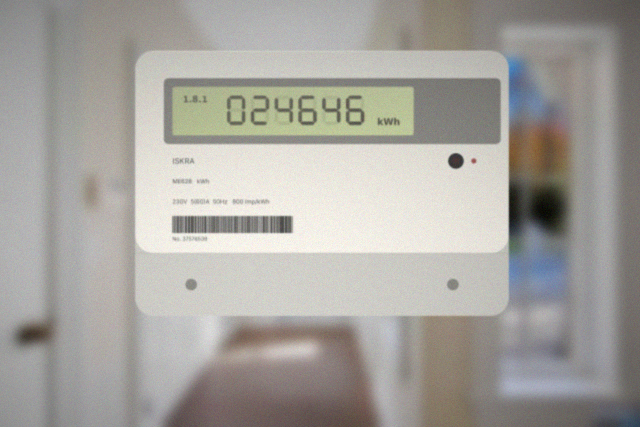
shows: 24646 kWh
